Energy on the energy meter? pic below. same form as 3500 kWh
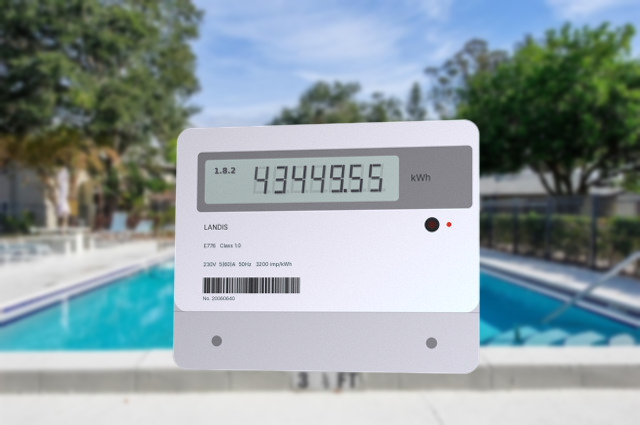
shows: 43449.55 kWh
